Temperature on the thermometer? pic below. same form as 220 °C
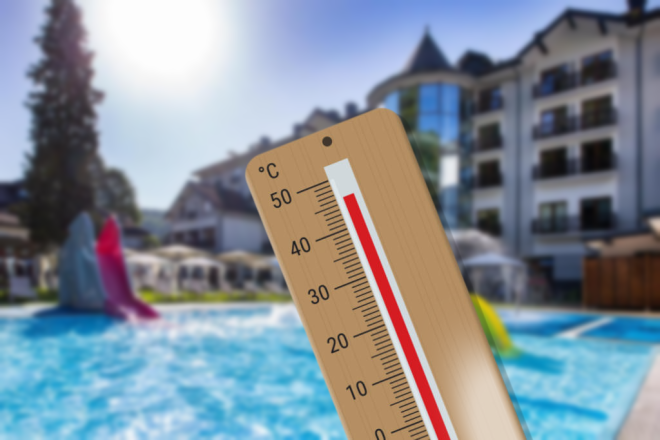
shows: 46 °C
